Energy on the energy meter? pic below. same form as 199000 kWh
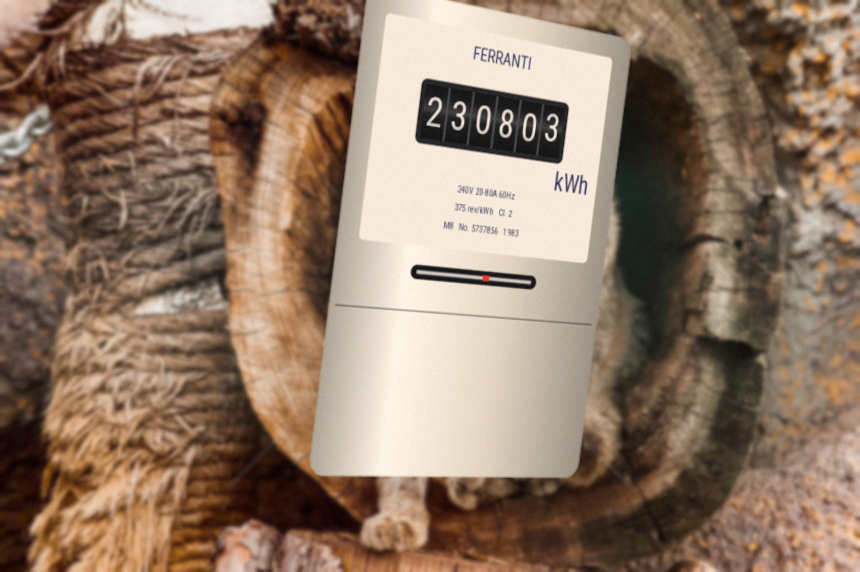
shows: 230803 kWh
